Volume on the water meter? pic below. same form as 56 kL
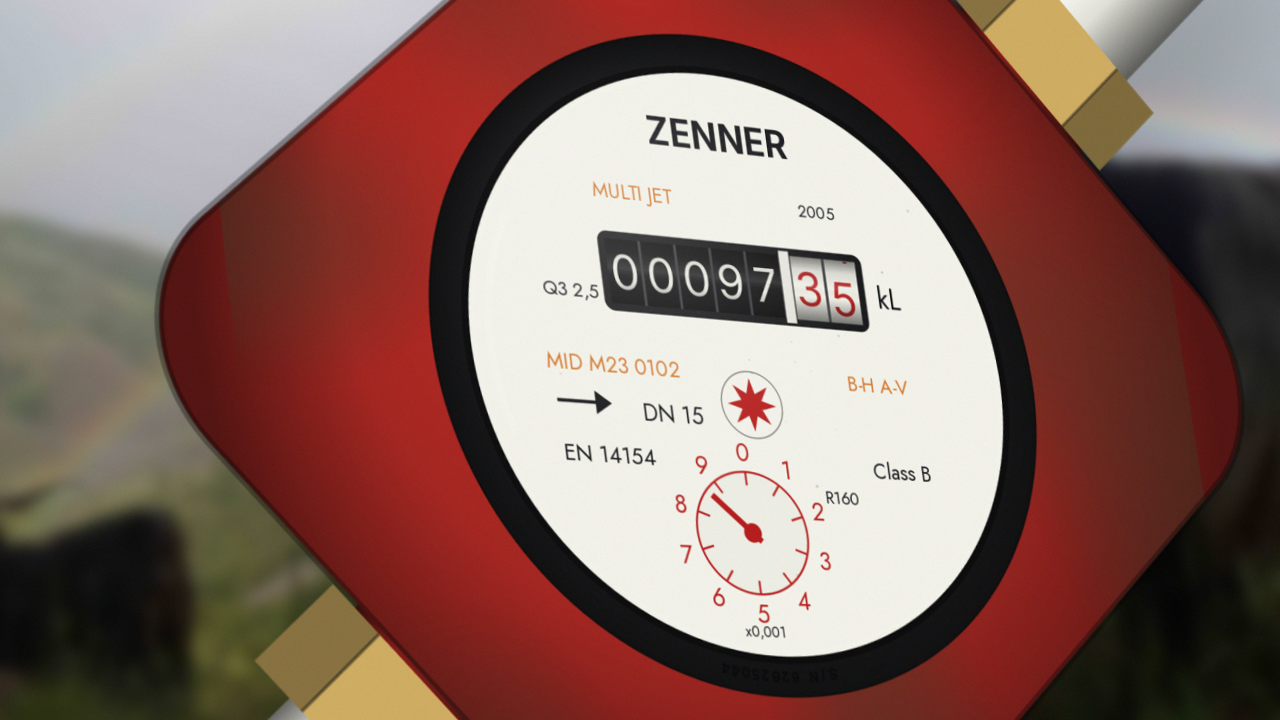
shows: 97.348 kL
